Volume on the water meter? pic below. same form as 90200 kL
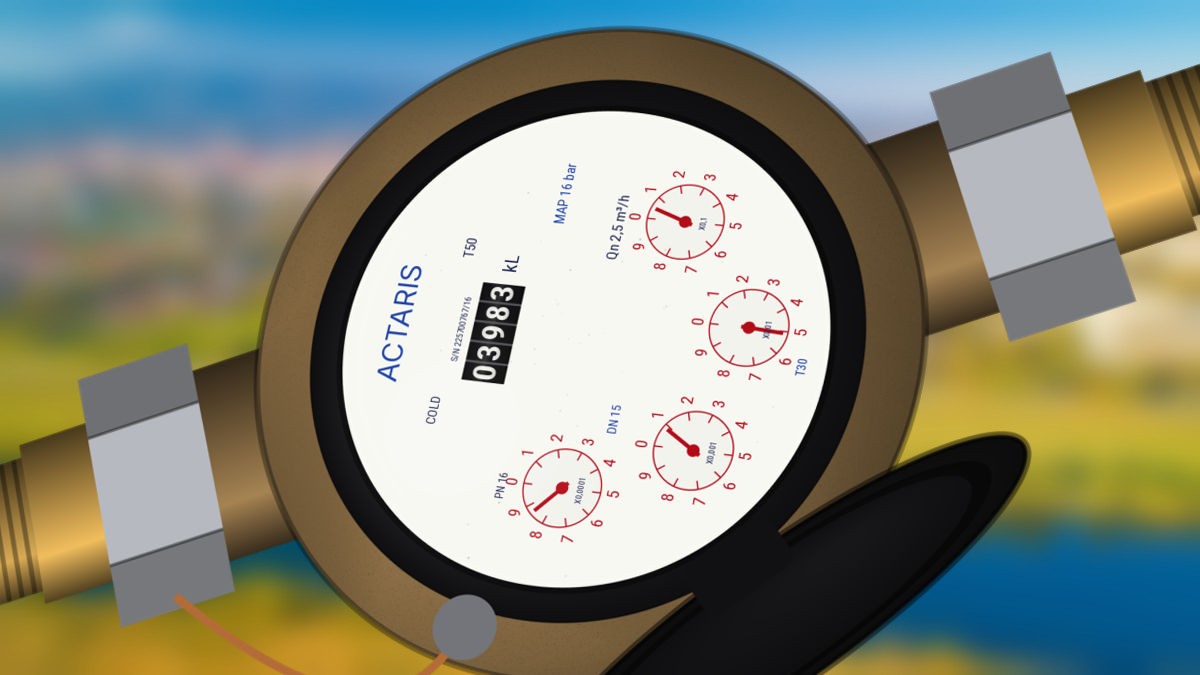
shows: 3983.0508 kL
